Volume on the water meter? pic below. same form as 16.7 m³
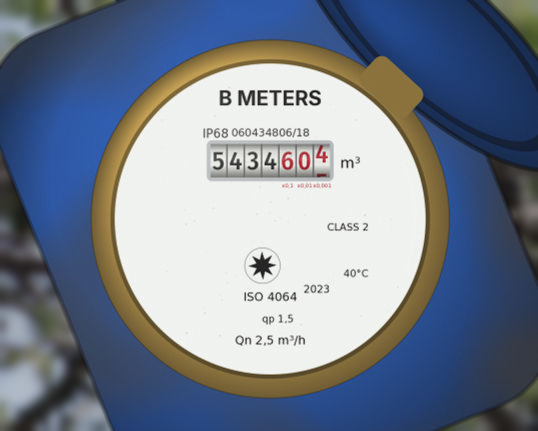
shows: 5434.604 m³
